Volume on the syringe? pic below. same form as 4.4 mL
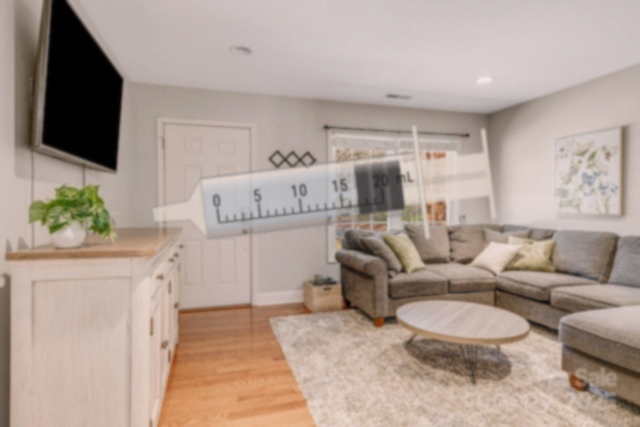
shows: 17 mL
